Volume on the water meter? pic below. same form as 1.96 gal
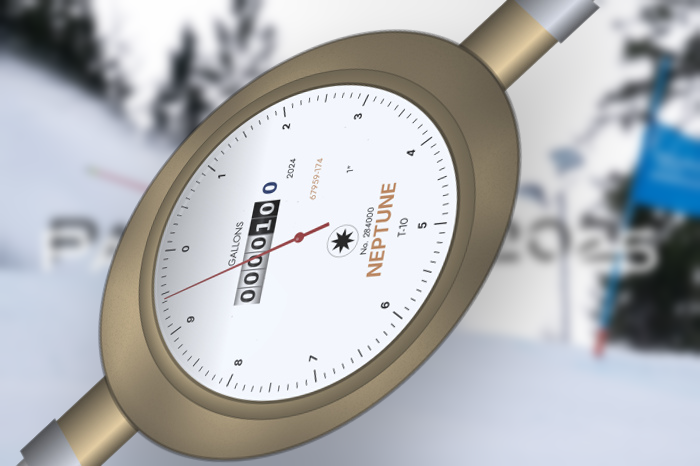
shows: 99.4 gal
